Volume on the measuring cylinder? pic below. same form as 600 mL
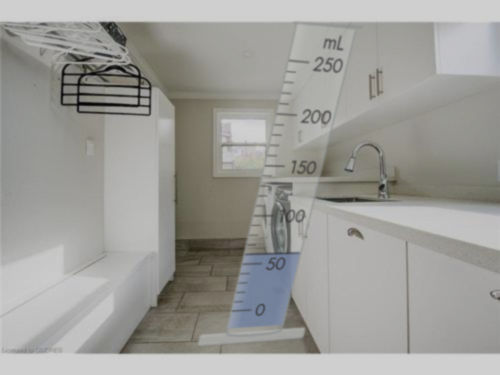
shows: 60 mL
